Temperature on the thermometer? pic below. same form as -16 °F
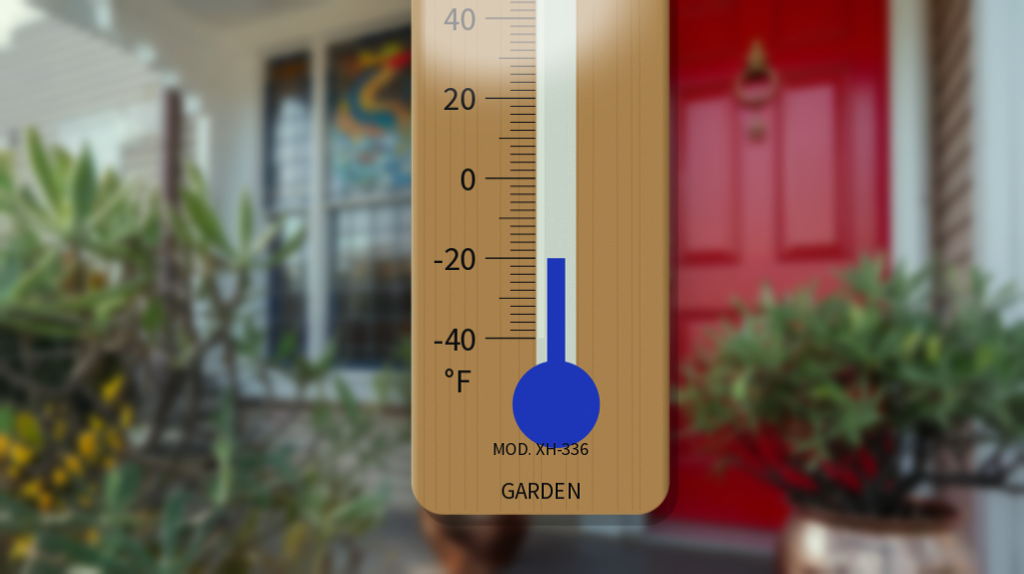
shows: -20 °F
